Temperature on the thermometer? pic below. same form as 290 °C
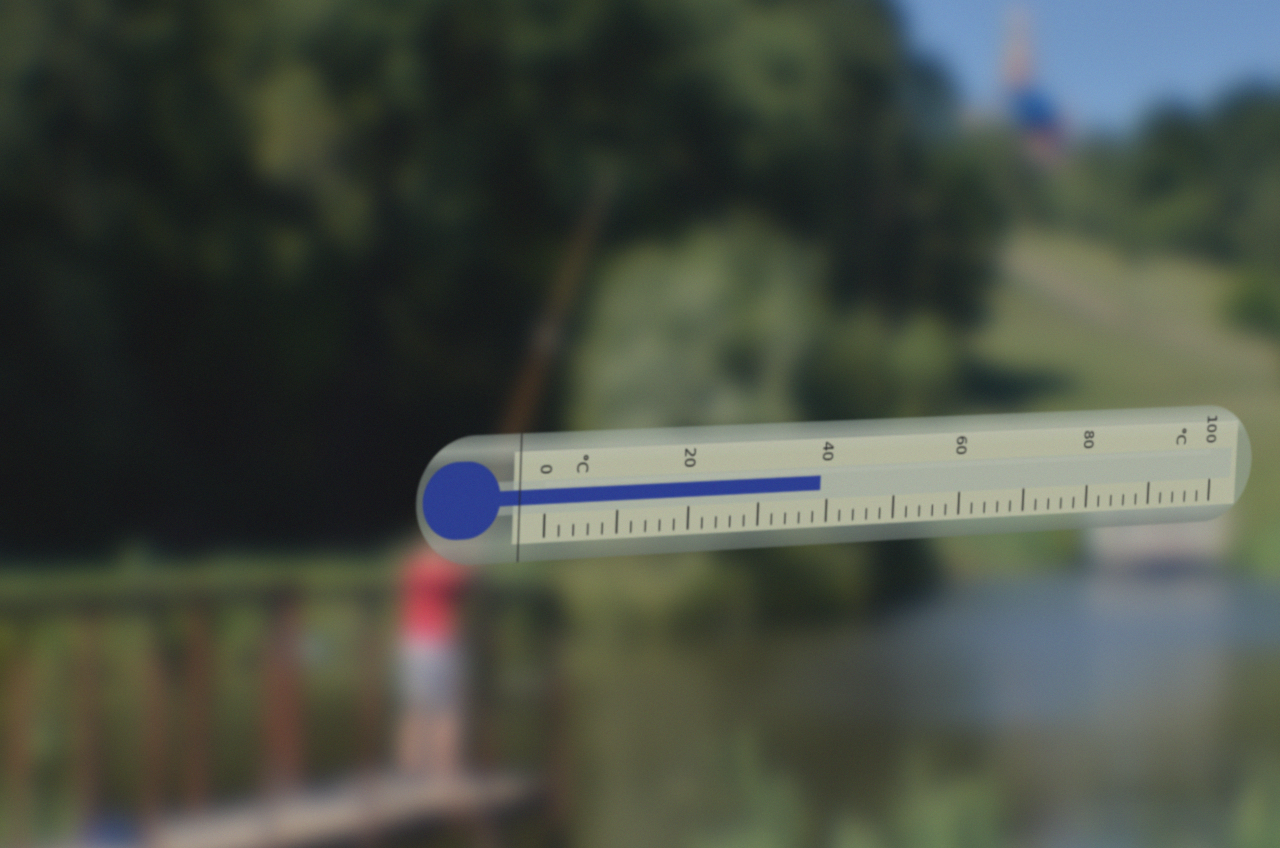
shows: 39 °C
